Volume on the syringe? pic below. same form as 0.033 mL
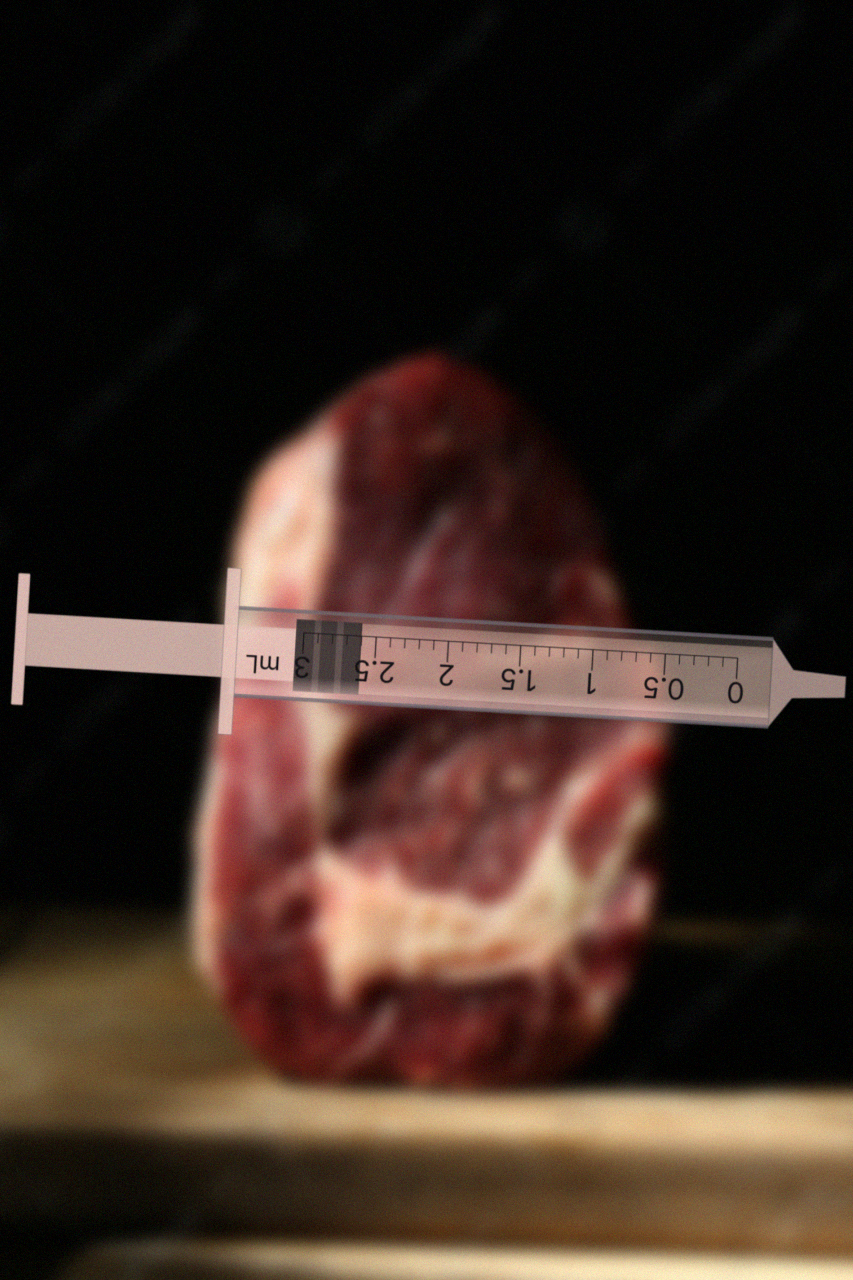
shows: 2.6 mL
